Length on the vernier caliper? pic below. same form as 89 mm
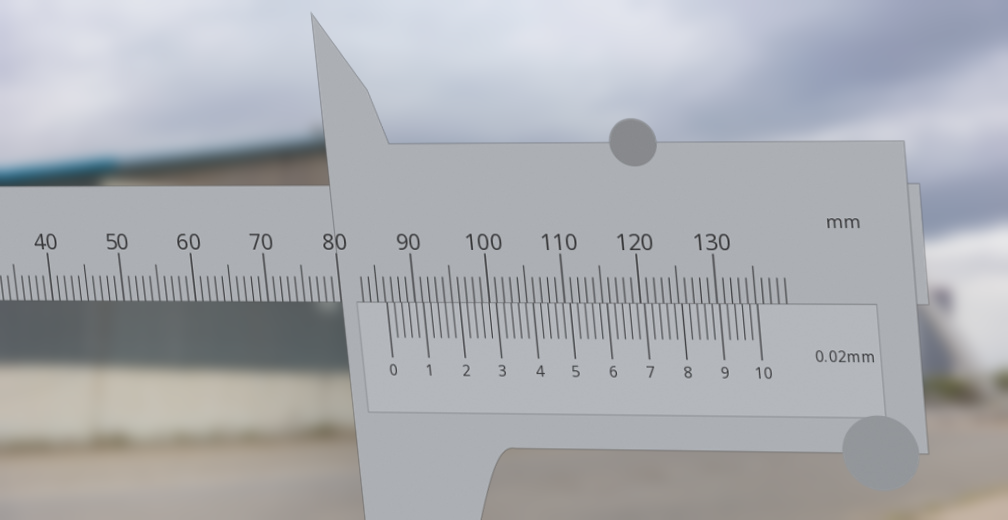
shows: 86.2 mm
